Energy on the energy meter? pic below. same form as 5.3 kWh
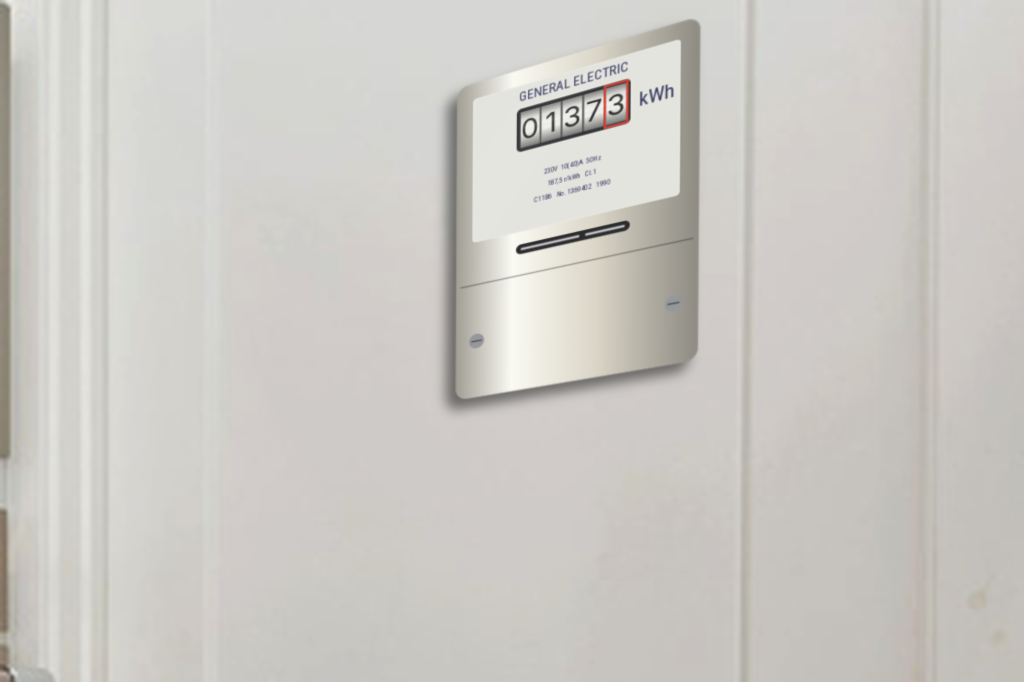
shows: 137.3 kWh
